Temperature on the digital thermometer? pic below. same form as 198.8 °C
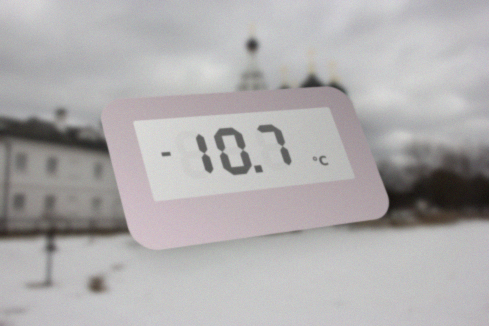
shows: -10.7 °C
